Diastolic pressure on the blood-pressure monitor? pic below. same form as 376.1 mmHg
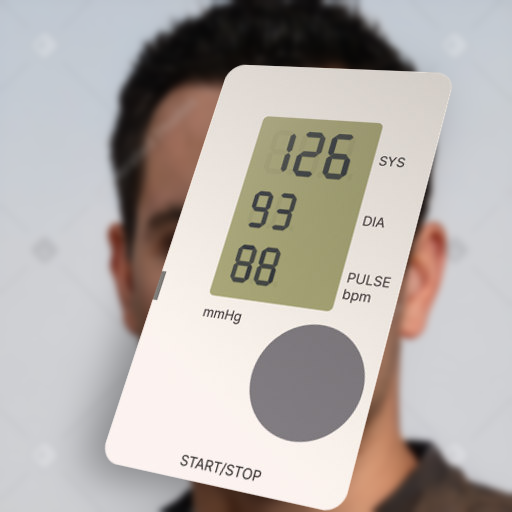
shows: 93 mmHg
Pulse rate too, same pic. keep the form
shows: 88 bpm
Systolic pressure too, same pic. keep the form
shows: 126 mmHg
